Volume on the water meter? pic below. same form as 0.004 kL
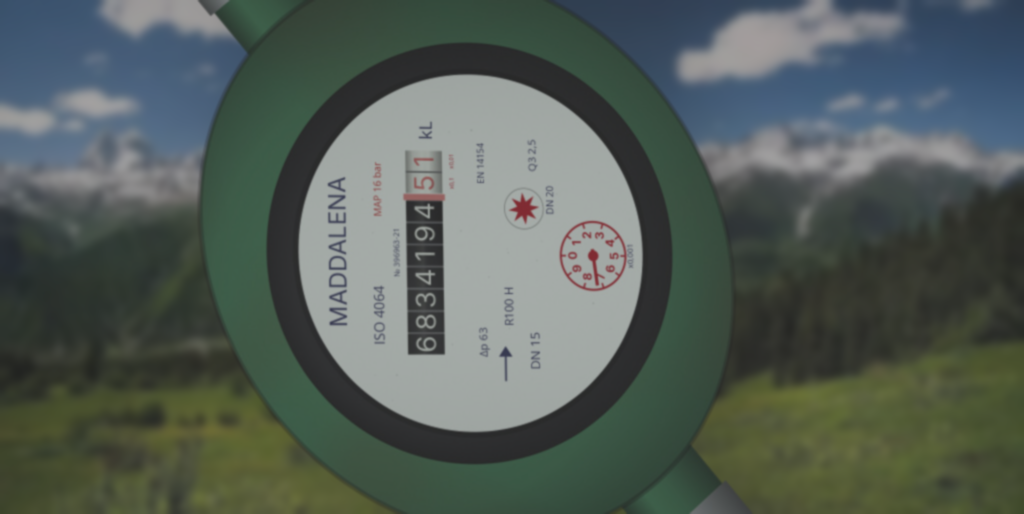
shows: 6834194.517 kL
